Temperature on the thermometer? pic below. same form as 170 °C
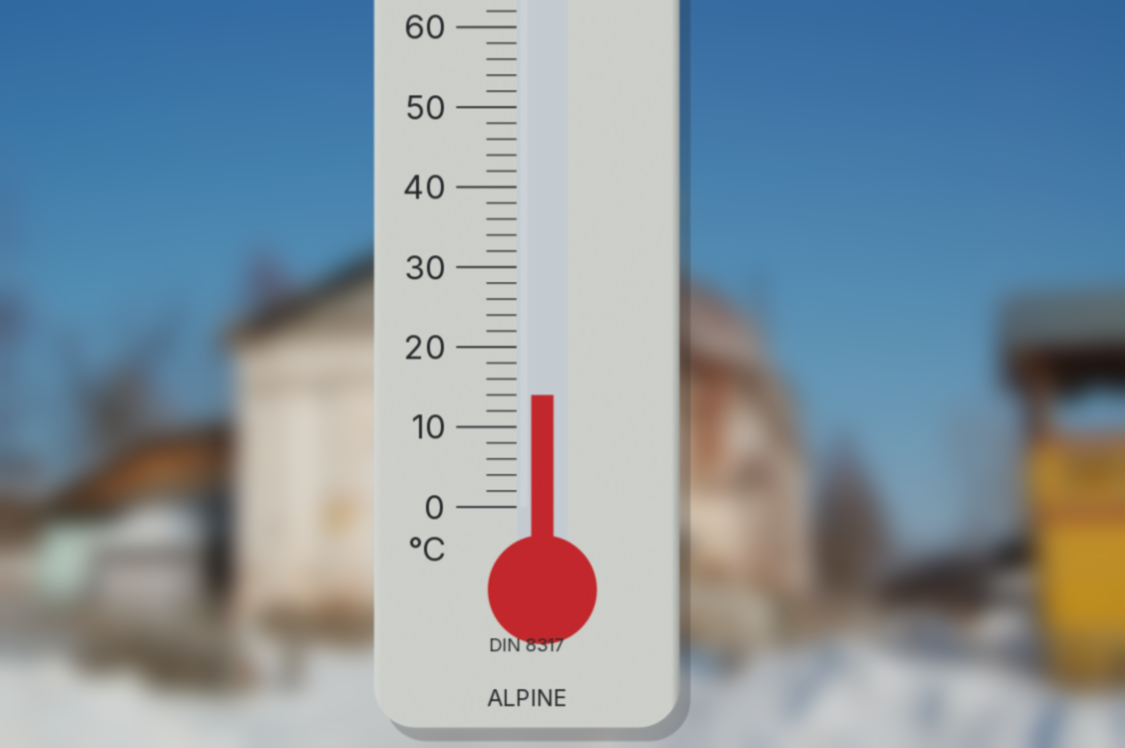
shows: 14 °C
